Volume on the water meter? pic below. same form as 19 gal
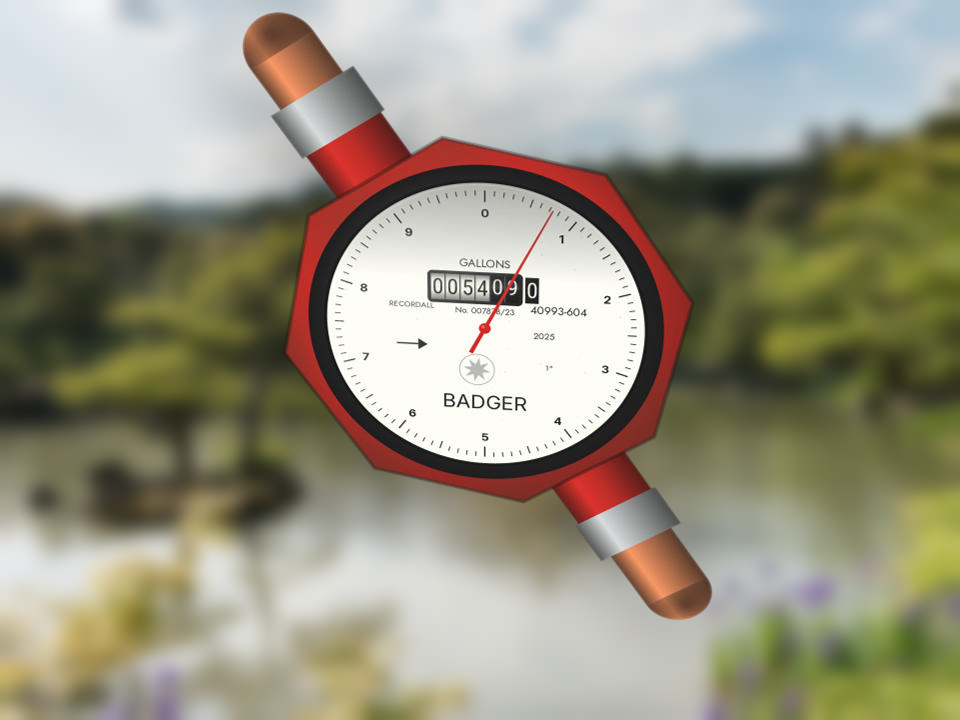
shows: 54090.7 gal
